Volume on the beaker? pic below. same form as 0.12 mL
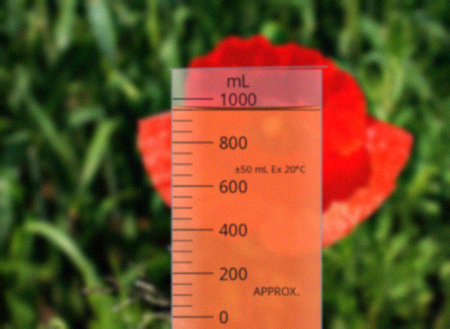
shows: 950 mL
